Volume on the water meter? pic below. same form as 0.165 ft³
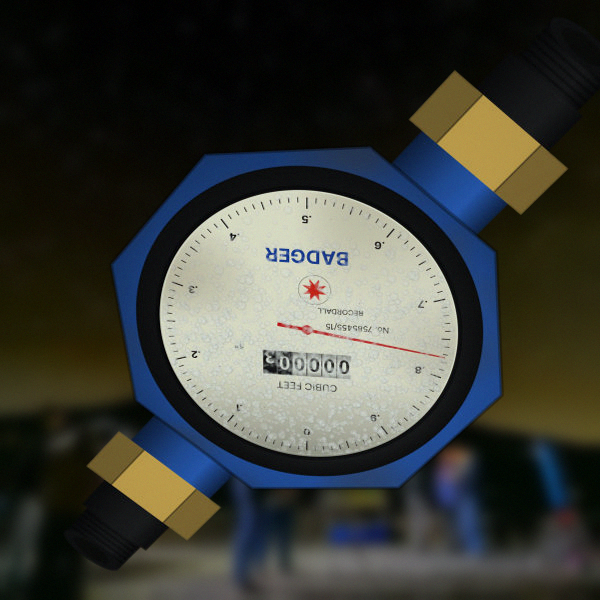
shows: 2.77 ft³
